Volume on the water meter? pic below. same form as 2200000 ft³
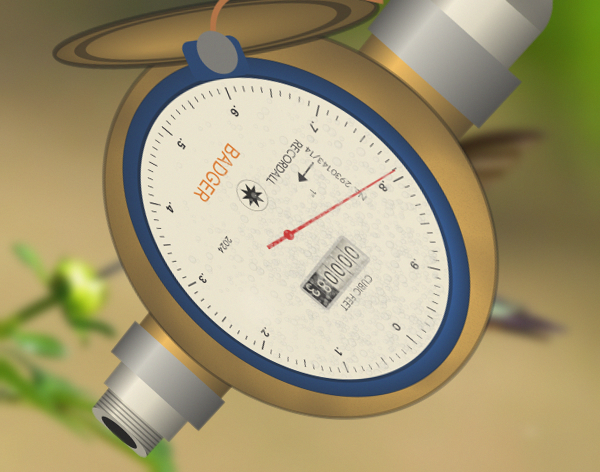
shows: 82.79 ft³
